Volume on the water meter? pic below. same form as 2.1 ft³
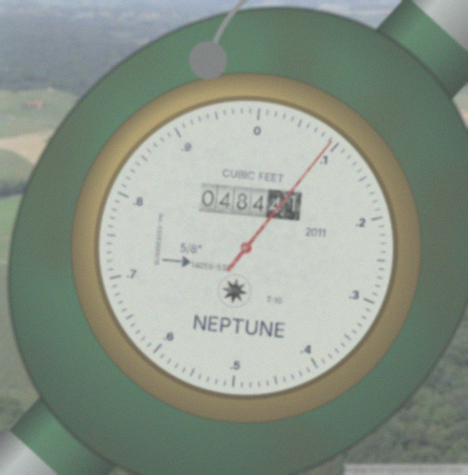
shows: 48441.09 ft³
